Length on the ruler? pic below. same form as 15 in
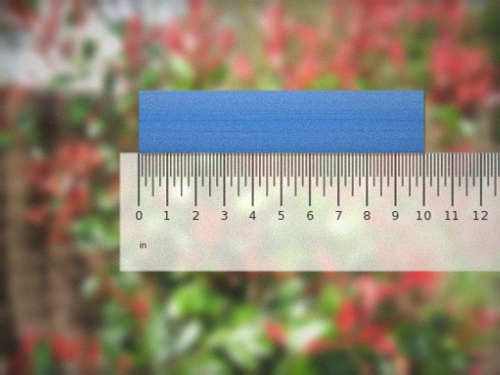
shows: 10 in
